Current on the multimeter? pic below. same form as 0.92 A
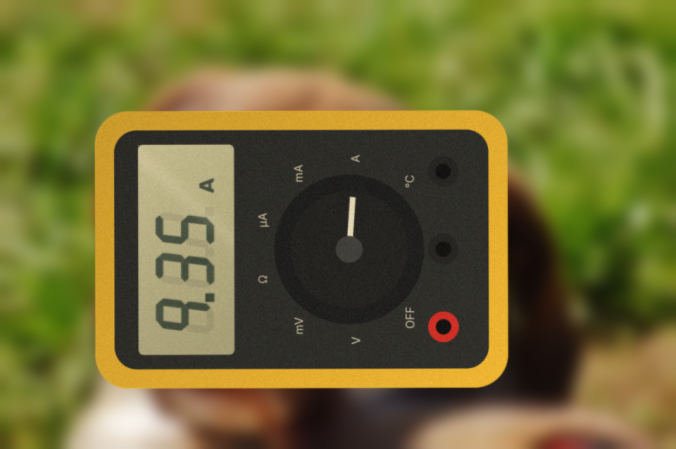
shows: 9.35 A
